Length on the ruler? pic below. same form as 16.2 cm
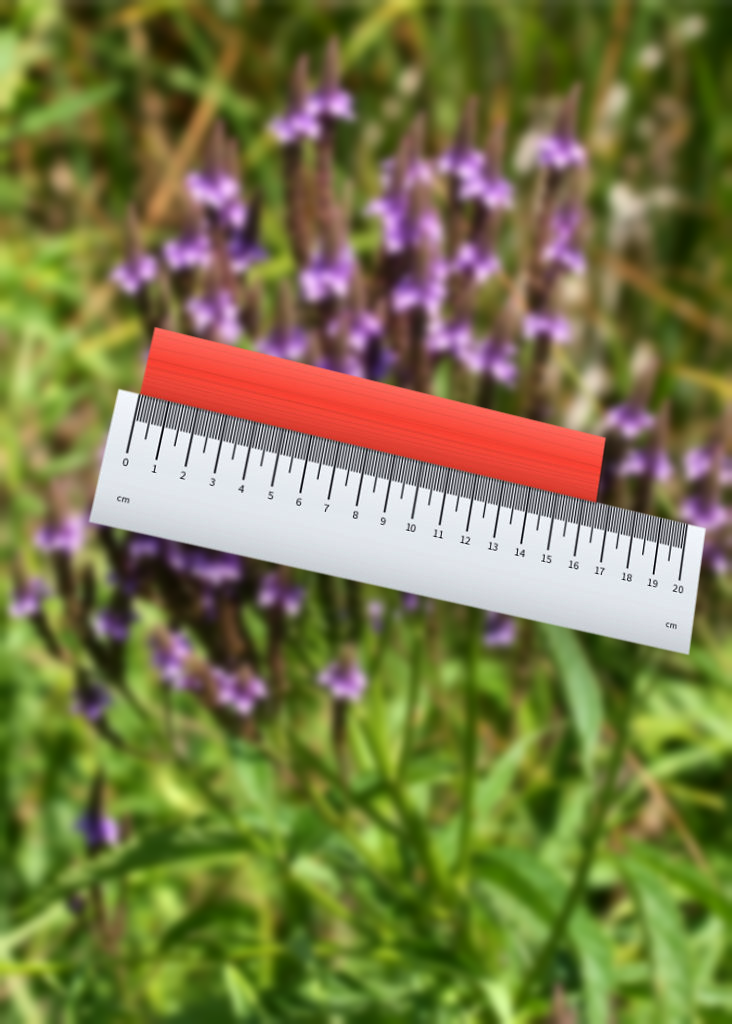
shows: 16.5 cm
